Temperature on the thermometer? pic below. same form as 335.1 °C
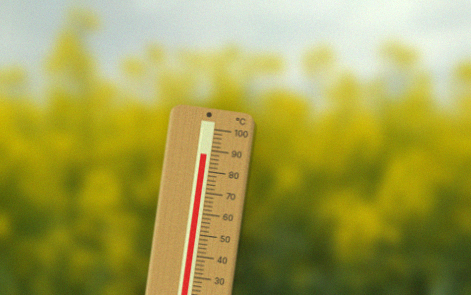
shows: 88 °C
